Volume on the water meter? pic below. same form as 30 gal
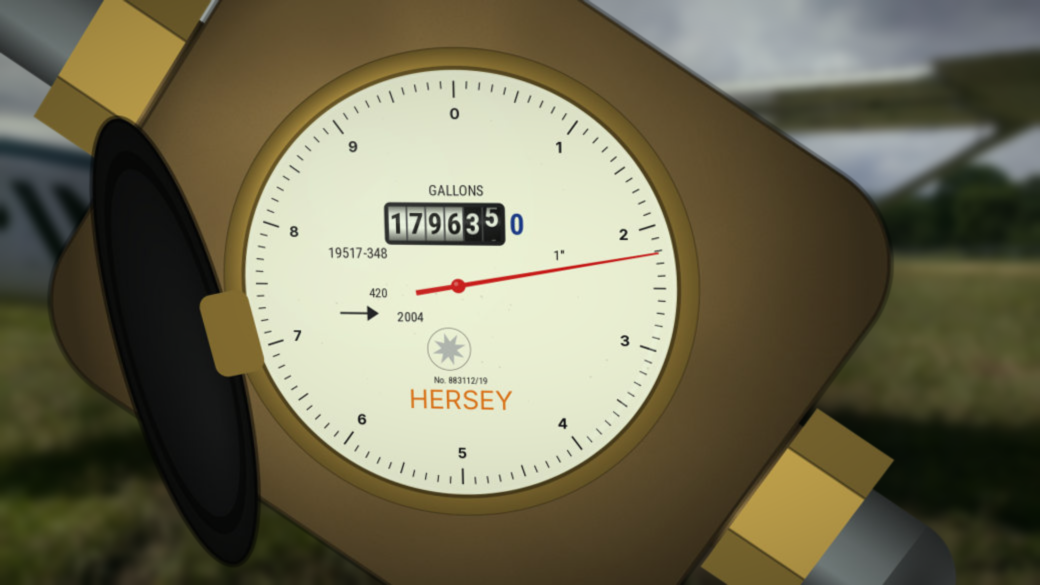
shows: 1796352.2 gal
